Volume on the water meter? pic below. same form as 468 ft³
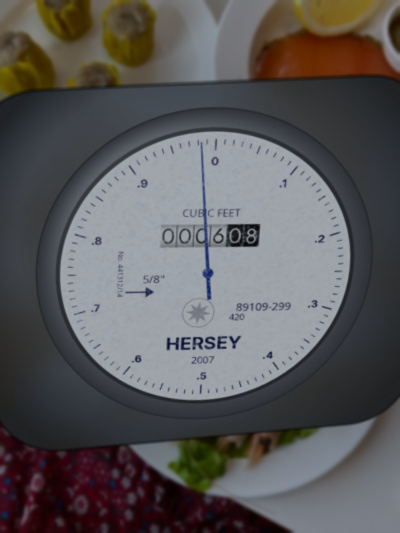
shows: 607.98 ft³
